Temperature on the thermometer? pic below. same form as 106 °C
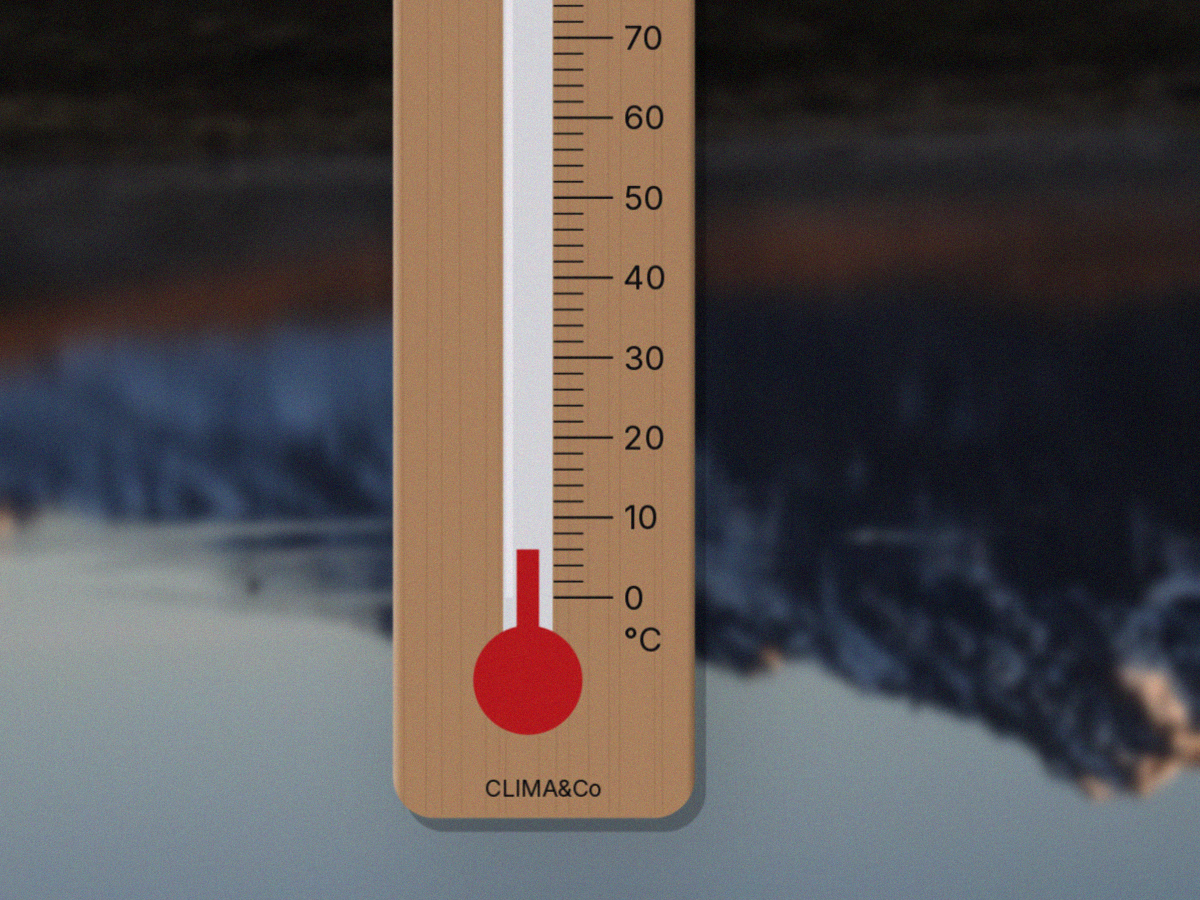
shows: 6 °C
